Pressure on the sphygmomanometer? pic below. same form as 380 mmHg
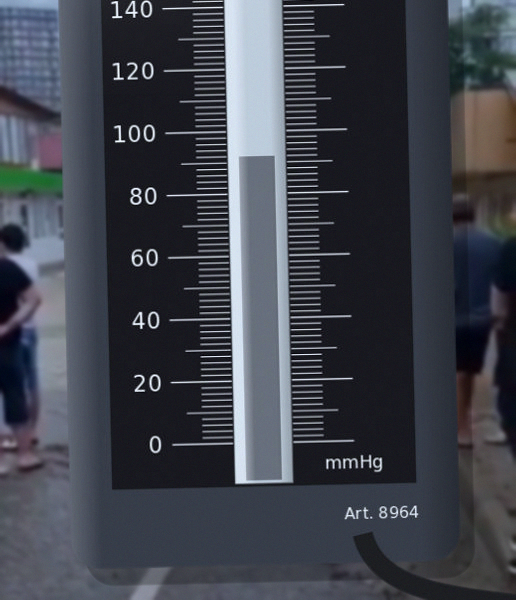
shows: 92 mmHg
